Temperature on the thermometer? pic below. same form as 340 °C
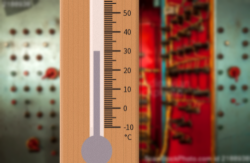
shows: 30 °C
